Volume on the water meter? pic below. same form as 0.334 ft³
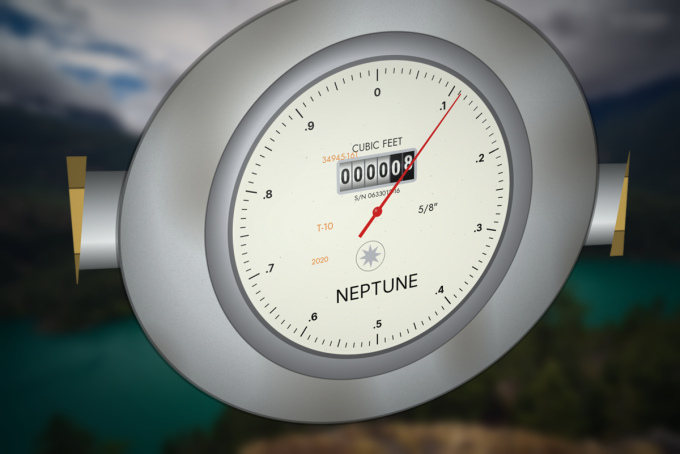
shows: 8.11 ft³
